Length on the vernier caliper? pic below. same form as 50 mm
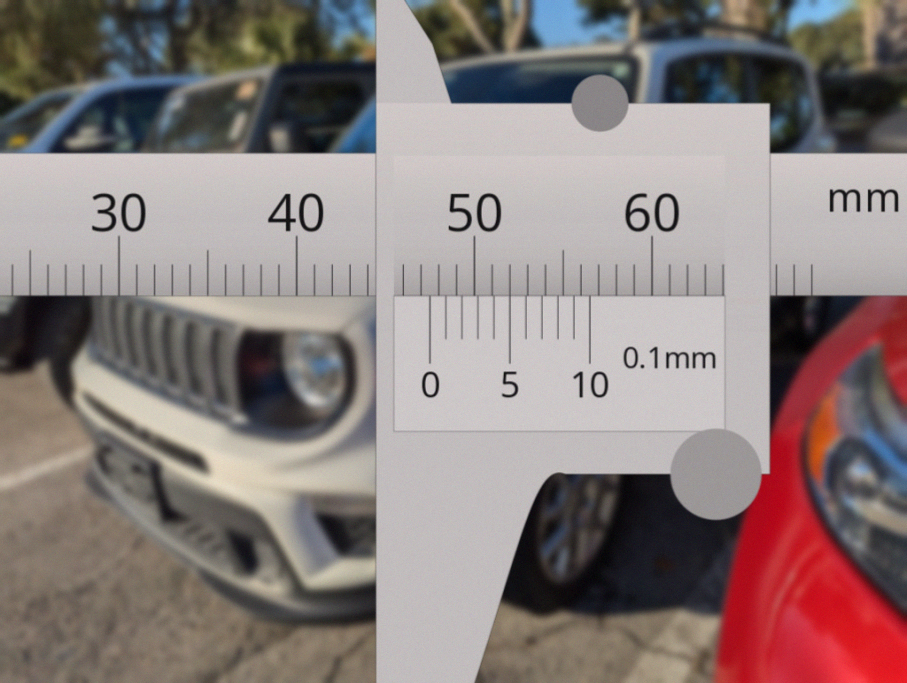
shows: 47.5 mm
